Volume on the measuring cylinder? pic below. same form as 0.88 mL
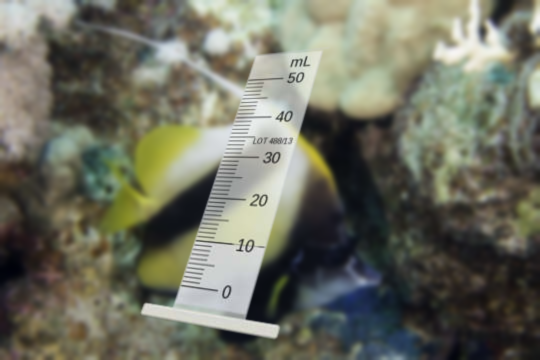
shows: 10 mL
